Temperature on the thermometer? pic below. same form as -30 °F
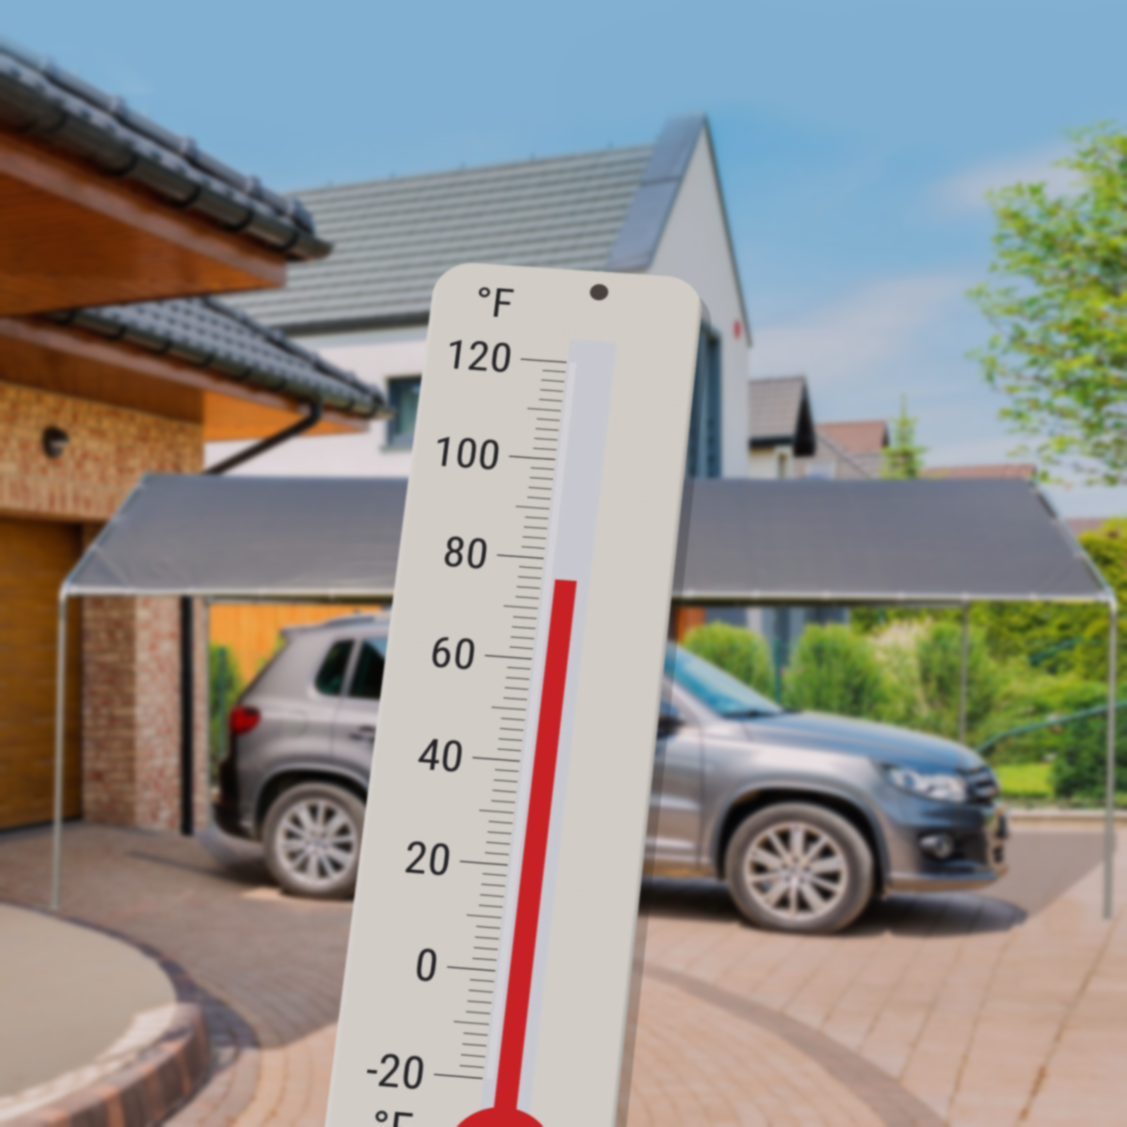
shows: 76 °F
